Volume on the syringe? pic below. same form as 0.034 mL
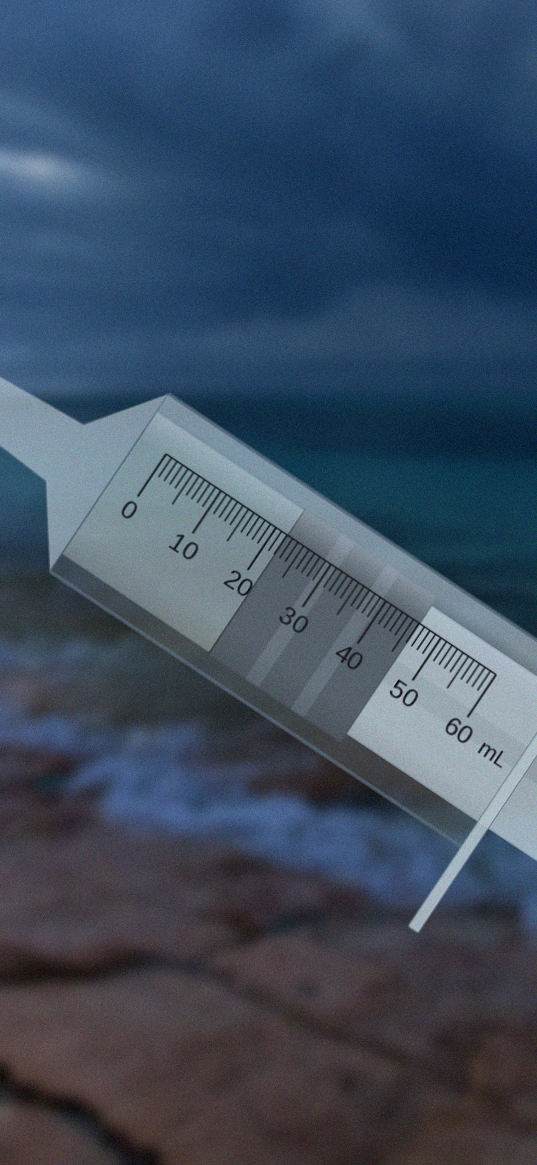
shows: 22 mL
